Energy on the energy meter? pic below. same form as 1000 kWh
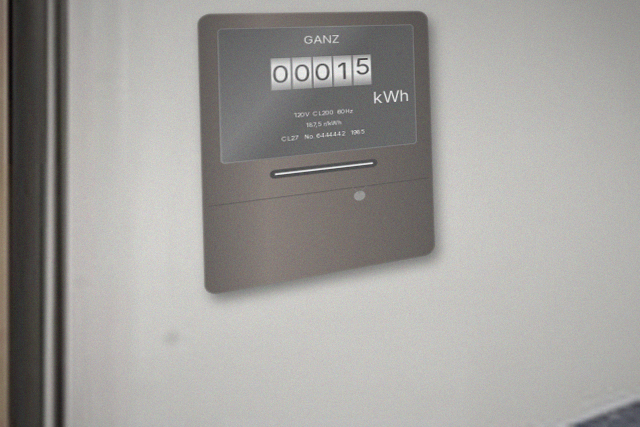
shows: 15 kWh
